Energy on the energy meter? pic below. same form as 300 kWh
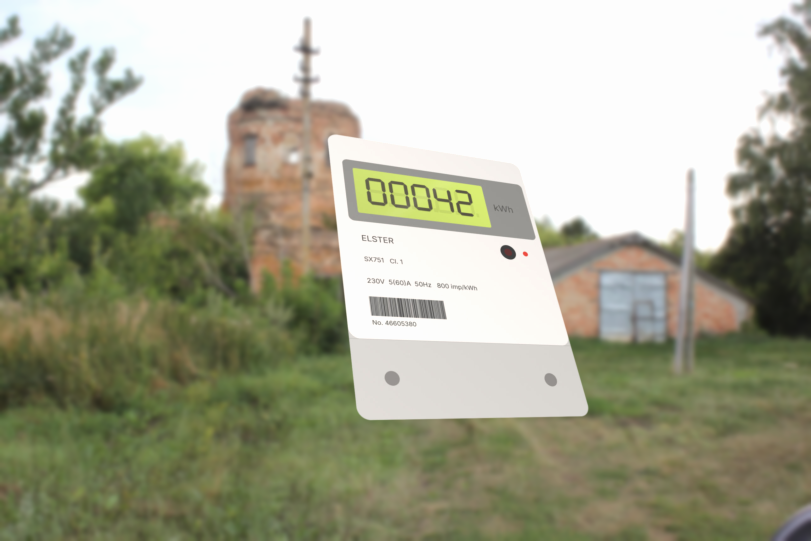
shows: 42 kWh
